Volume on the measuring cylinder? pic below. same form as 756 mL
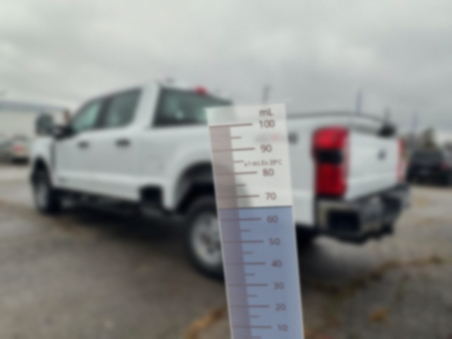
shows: 65 mL
